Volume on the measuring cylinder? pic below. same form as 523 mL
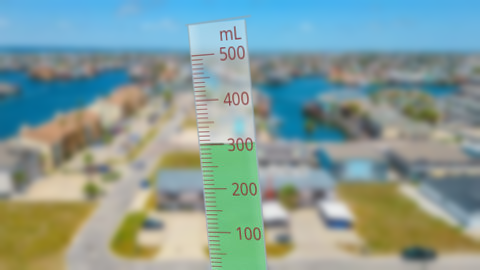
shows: 300 mL
